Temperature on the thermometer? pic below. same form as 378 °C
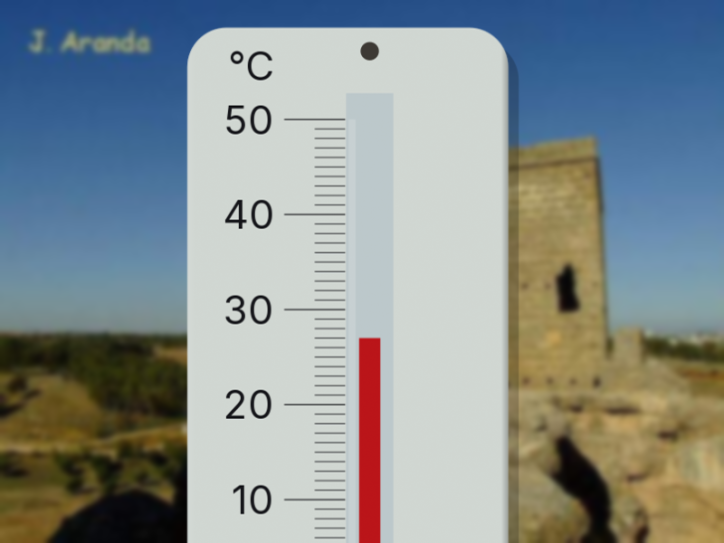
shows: 27 °C
